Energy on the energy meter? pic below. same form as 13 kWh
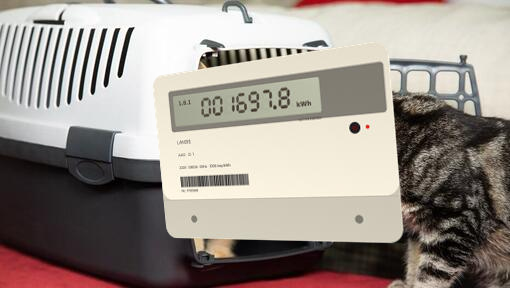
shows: 1697.8 kWh
